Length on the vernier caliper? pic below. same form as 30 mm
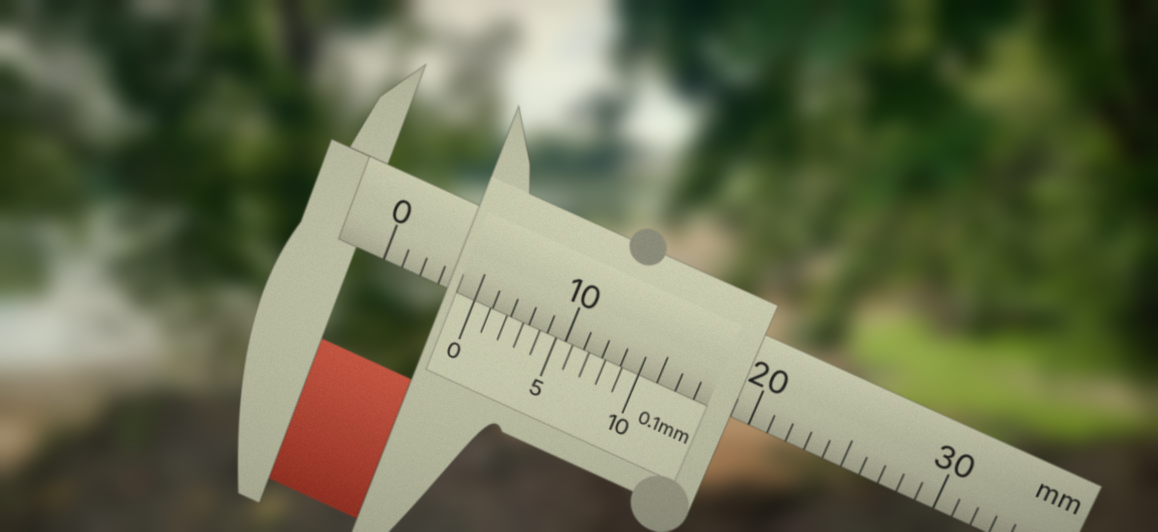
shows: 5.0 mm
